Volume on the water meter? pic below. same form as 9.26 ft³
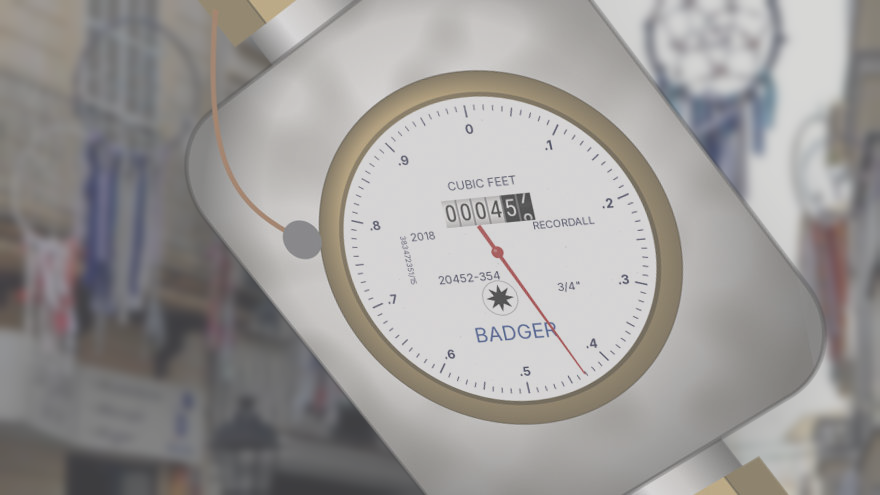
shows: 457.43 ft³
